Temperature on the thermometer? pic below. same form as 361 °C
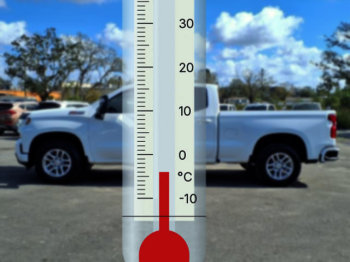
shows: -4 °C
